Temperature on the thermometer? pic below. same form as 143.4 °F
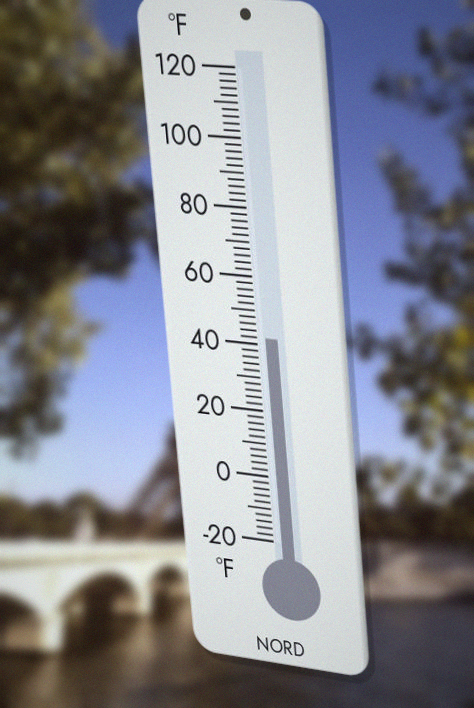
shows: 42 °F
